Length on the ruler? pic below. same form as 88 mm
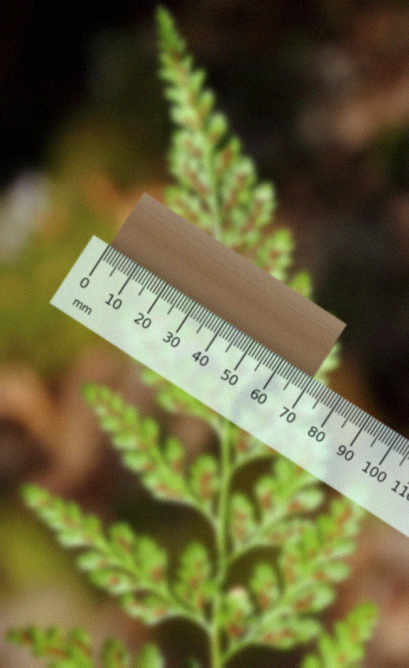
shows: 70 mm
